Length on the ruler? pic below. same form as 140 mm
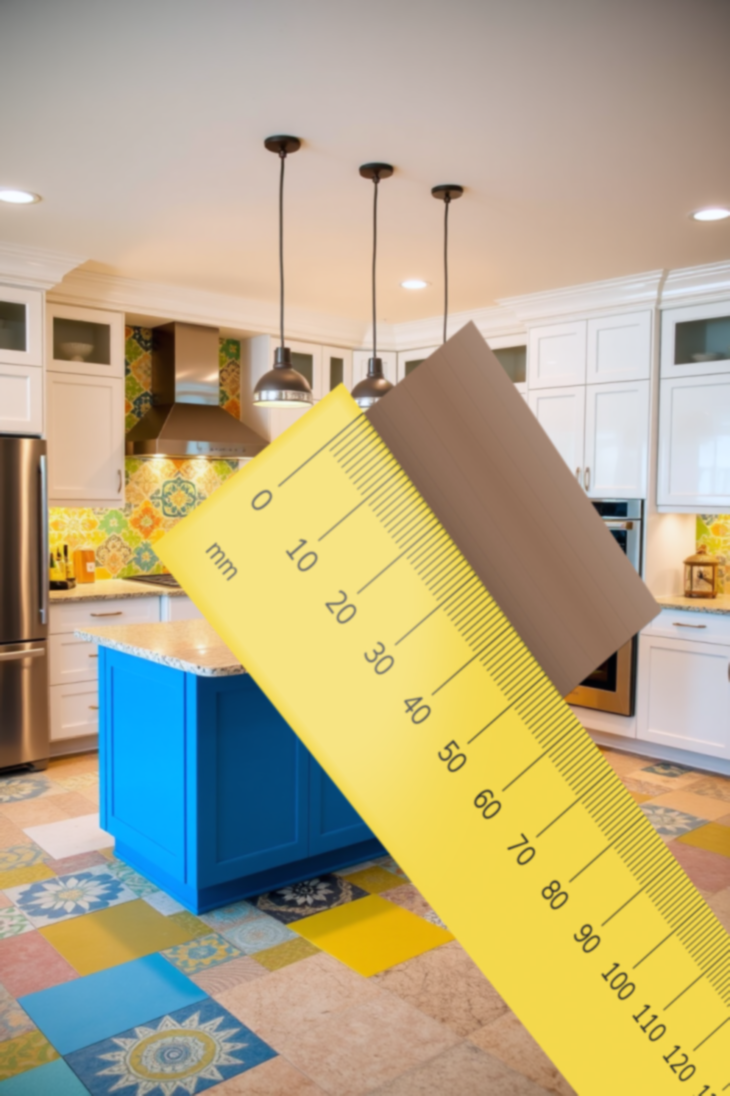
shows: 55 mm
